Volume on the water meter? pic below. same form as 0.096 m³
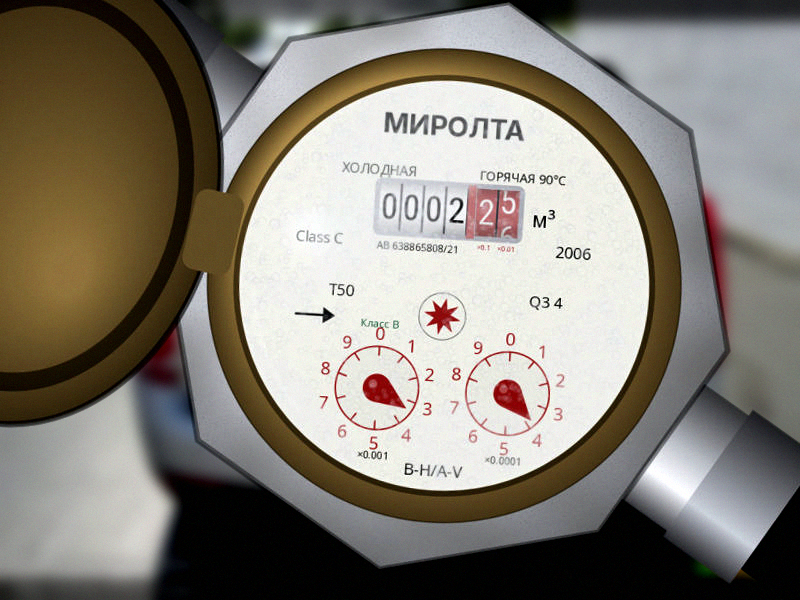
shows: 2.2533 m³
